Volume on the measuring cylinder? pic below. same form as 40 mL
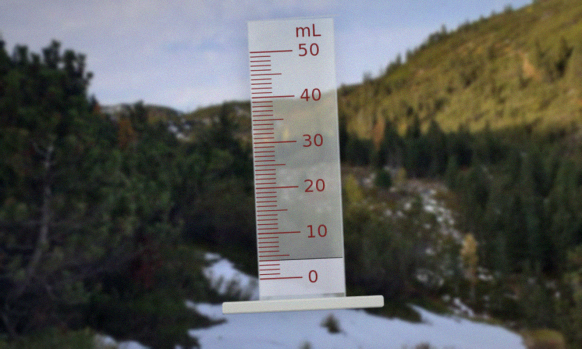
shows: 4 mL
